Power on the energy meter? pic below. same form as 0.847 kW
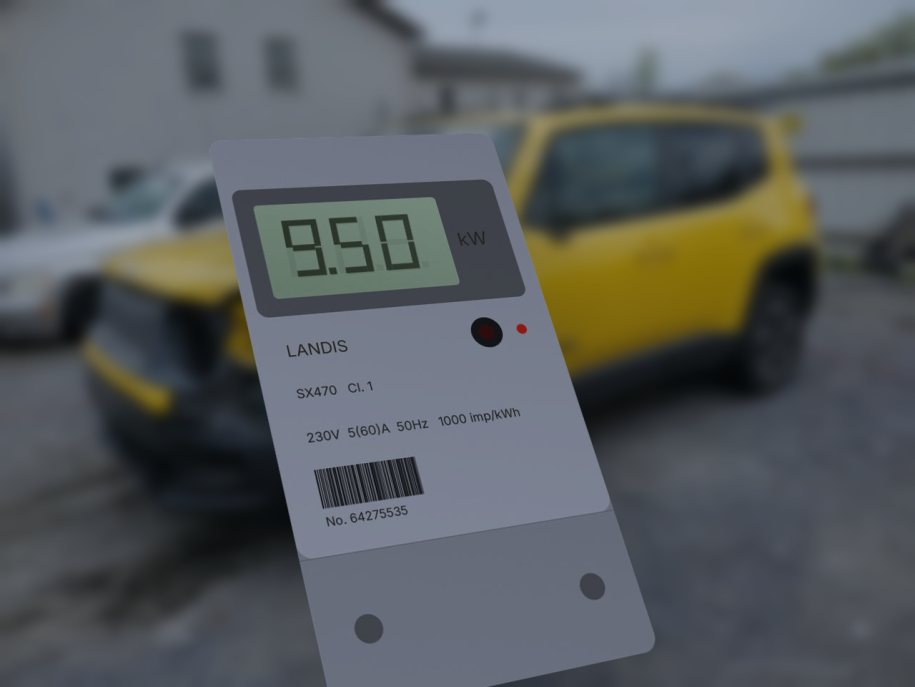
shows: 9.50 kW
